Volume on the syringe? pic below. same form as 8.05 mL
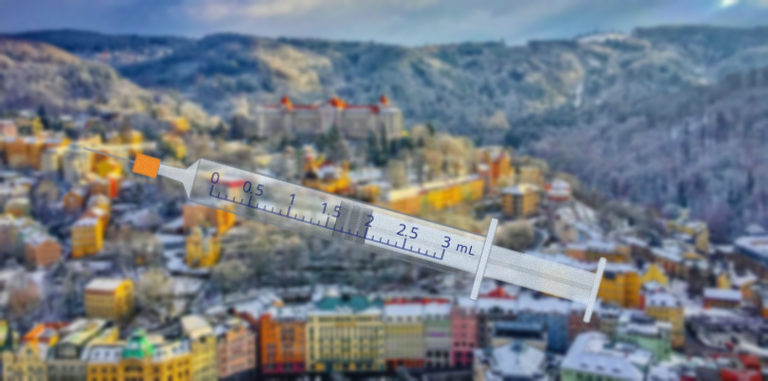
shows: 1.6 mL
